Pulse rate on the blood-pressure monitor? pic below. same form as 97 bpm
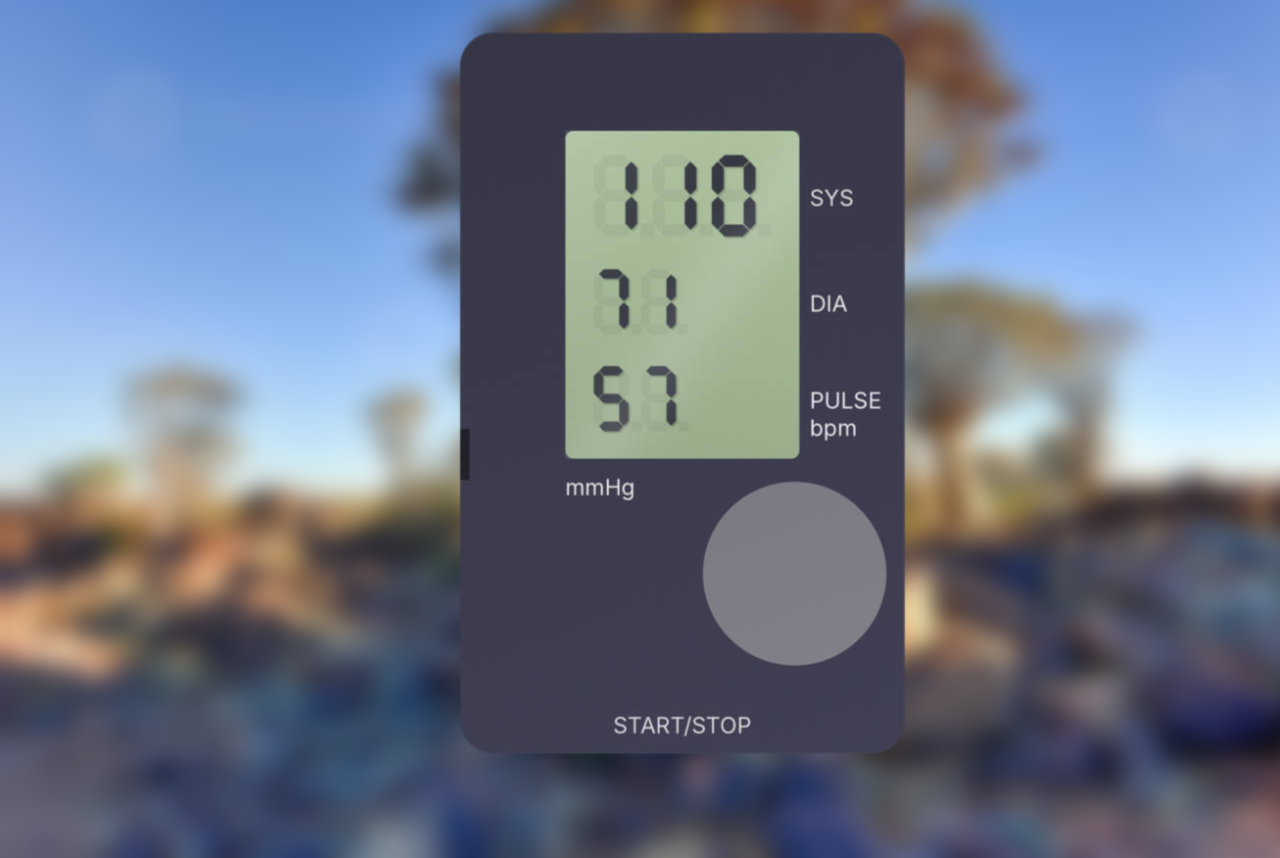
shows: 57 bpm
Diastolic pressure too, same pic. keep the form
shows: 71 mmHg
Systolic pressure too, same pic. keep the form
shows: 110 mmHg
